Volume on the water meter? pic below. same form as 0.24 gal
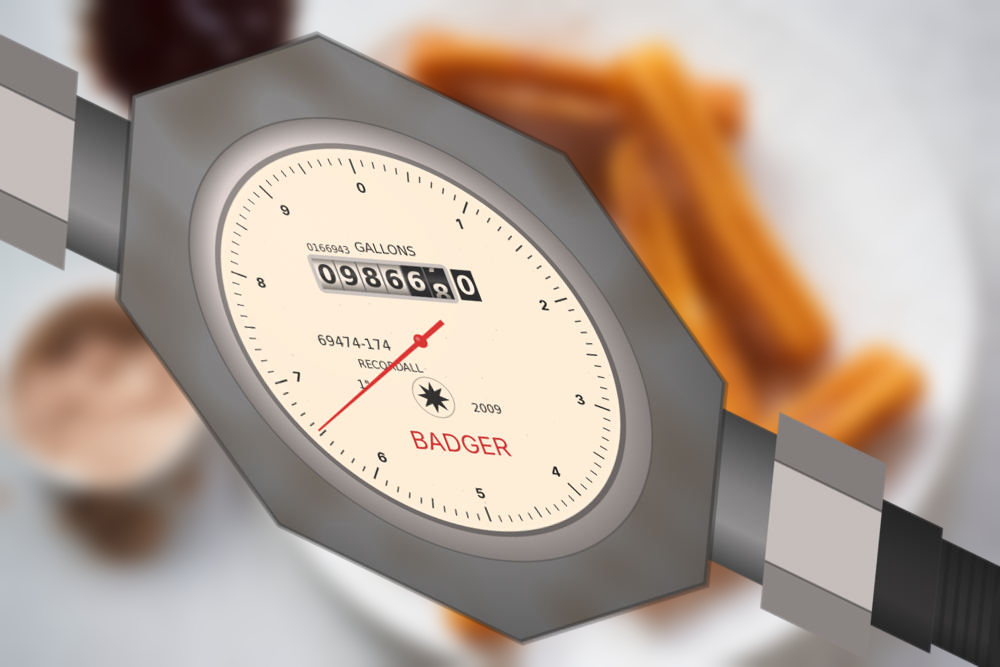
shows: 986676.5 gal
